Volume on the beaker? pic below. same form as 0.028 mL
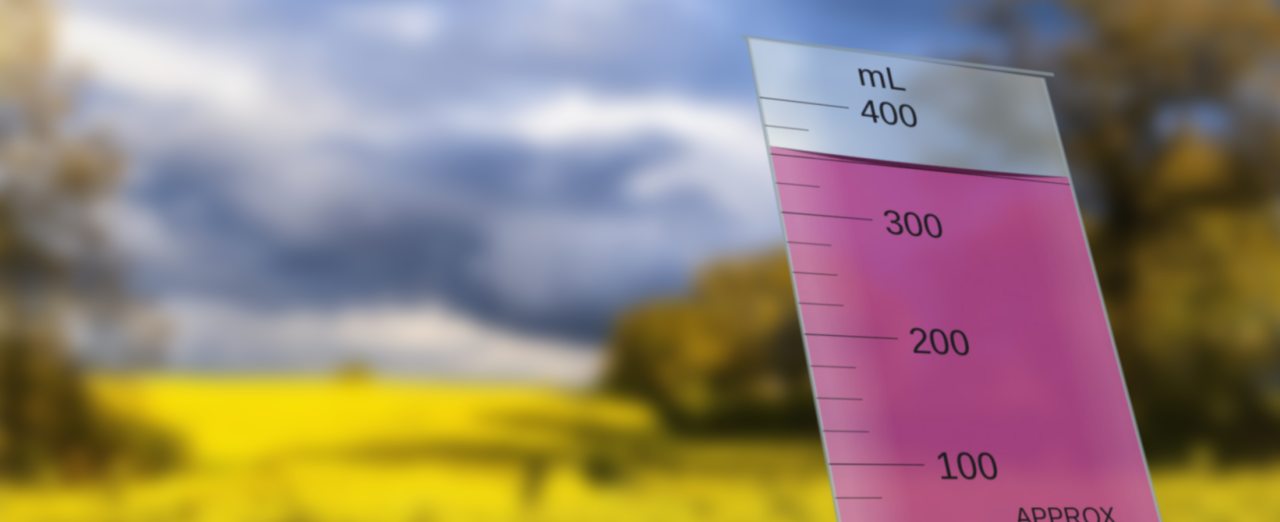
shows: 350 mL
